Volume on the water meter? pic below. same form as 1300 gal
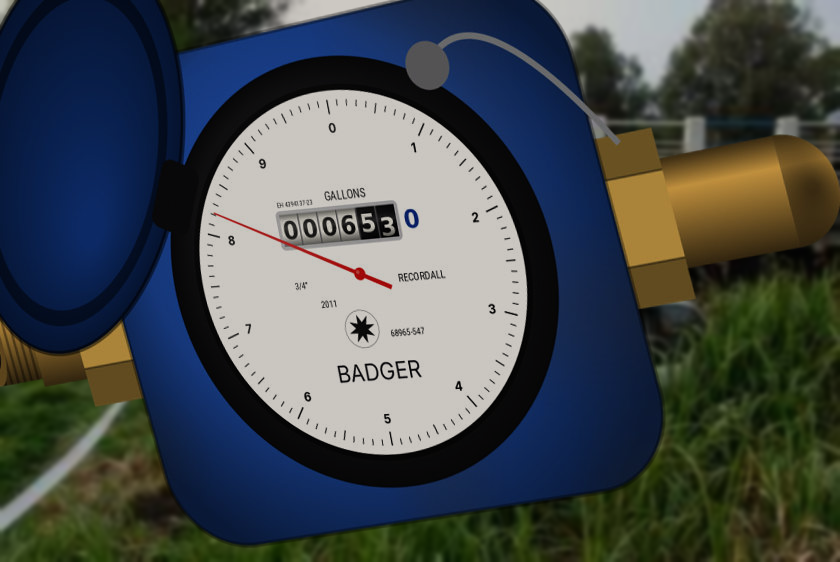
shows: 6528.2 gal
